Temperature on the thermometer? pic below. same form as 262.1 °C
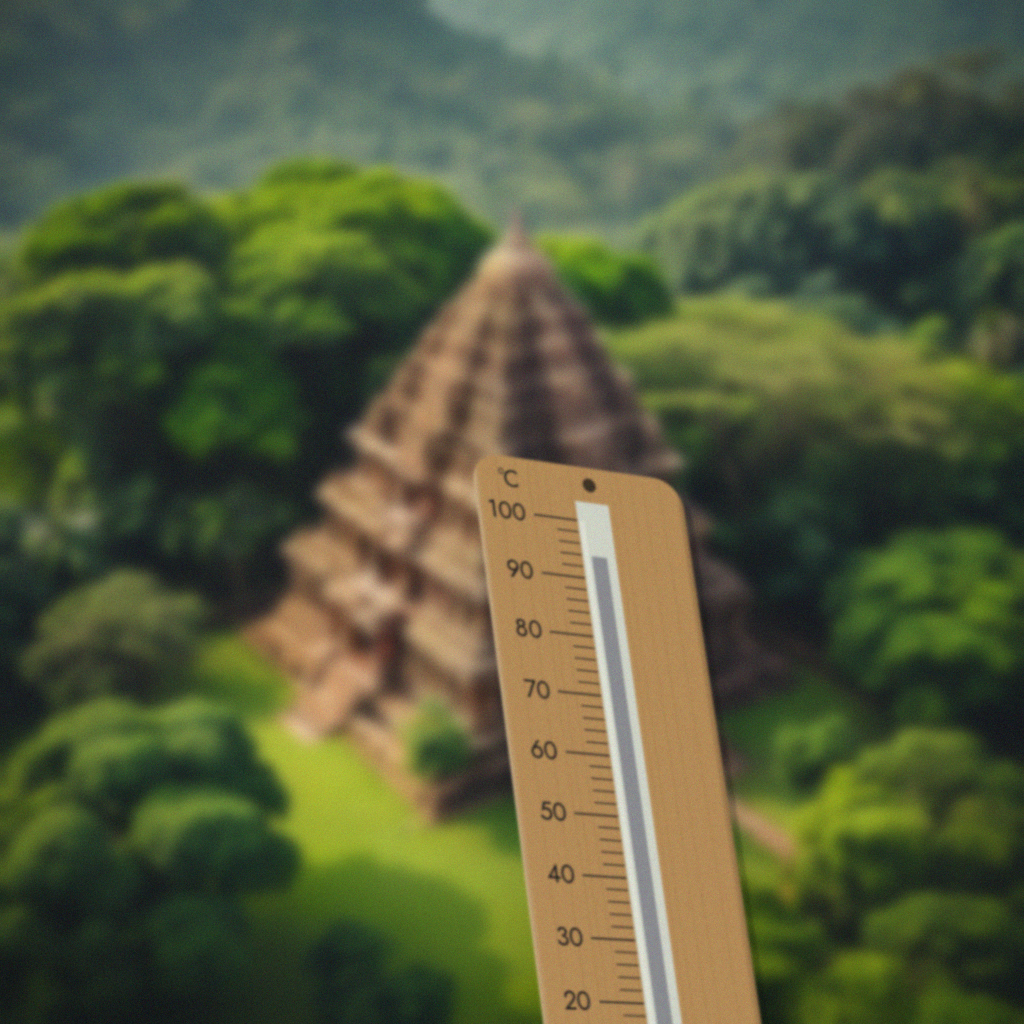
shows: 94 °C
